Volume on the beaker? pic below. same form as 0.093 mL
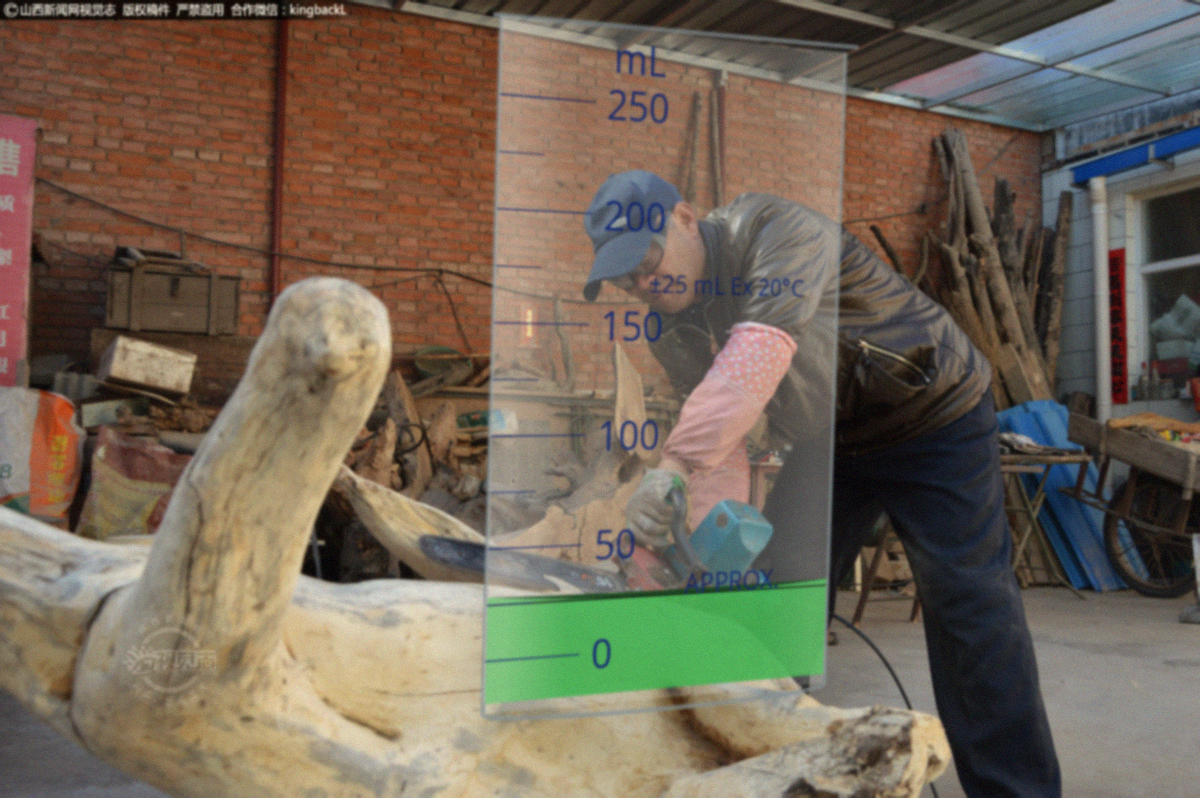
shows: 25 mL
